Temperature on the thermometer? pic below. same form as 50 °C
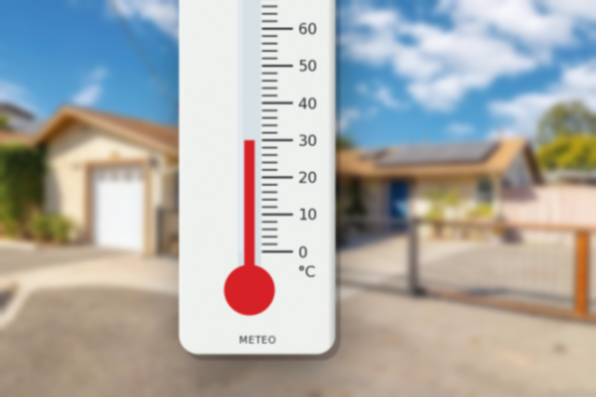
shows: 30 °C
